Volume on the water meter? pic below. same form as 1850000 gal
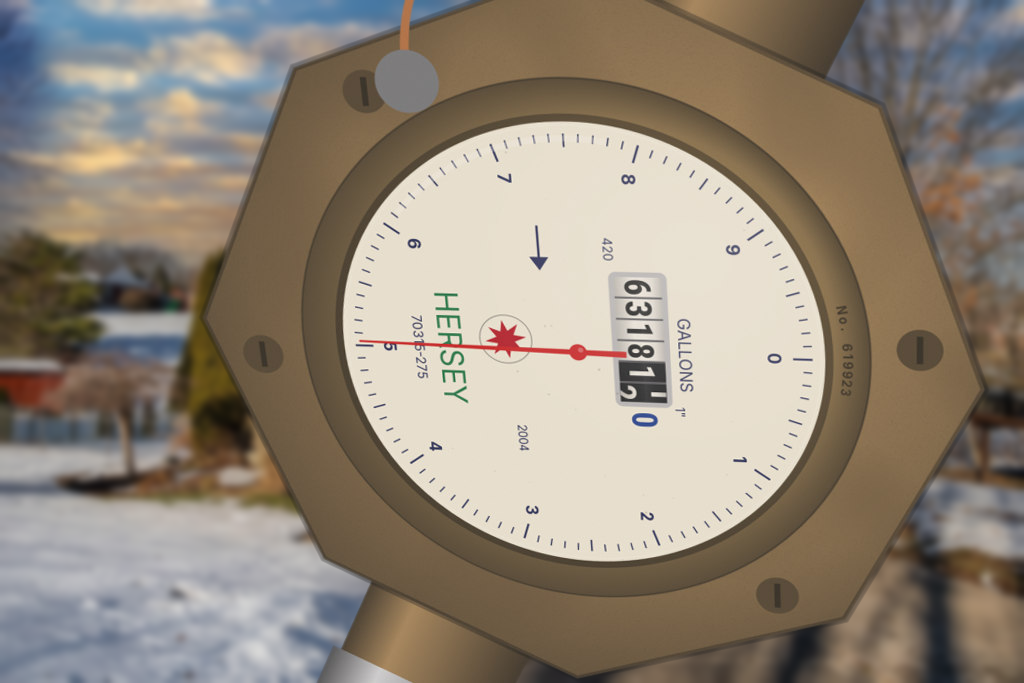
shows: 6318115.0 gal
